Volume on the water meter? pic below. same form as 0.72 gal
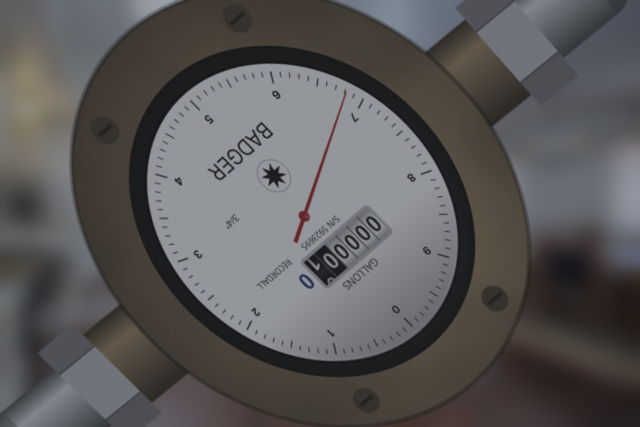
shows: 6.8 gal
